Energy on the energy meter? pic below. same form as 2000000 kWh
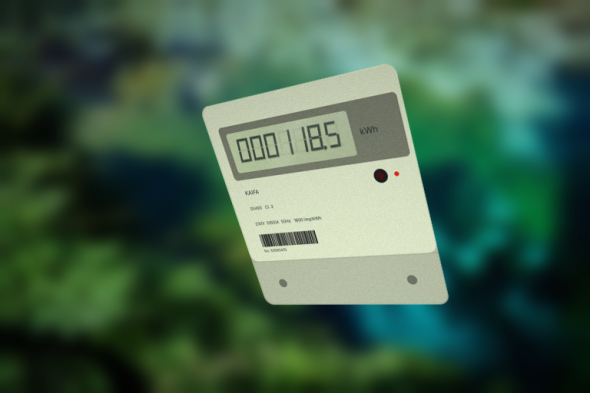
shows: 118.5 kWh
